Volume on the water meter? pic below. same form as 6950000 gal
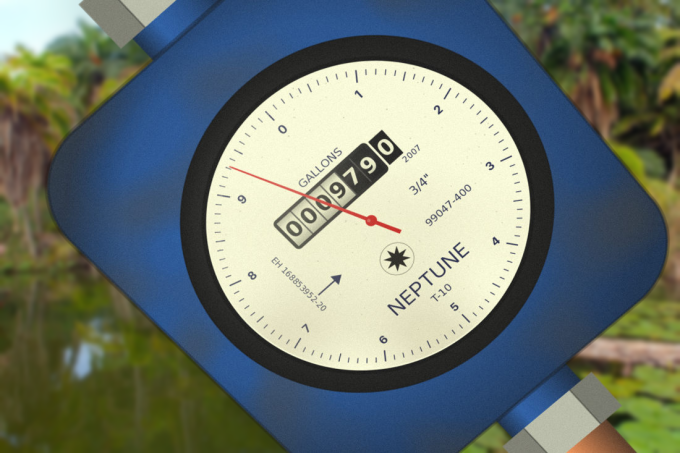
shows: 9789.3 gal
